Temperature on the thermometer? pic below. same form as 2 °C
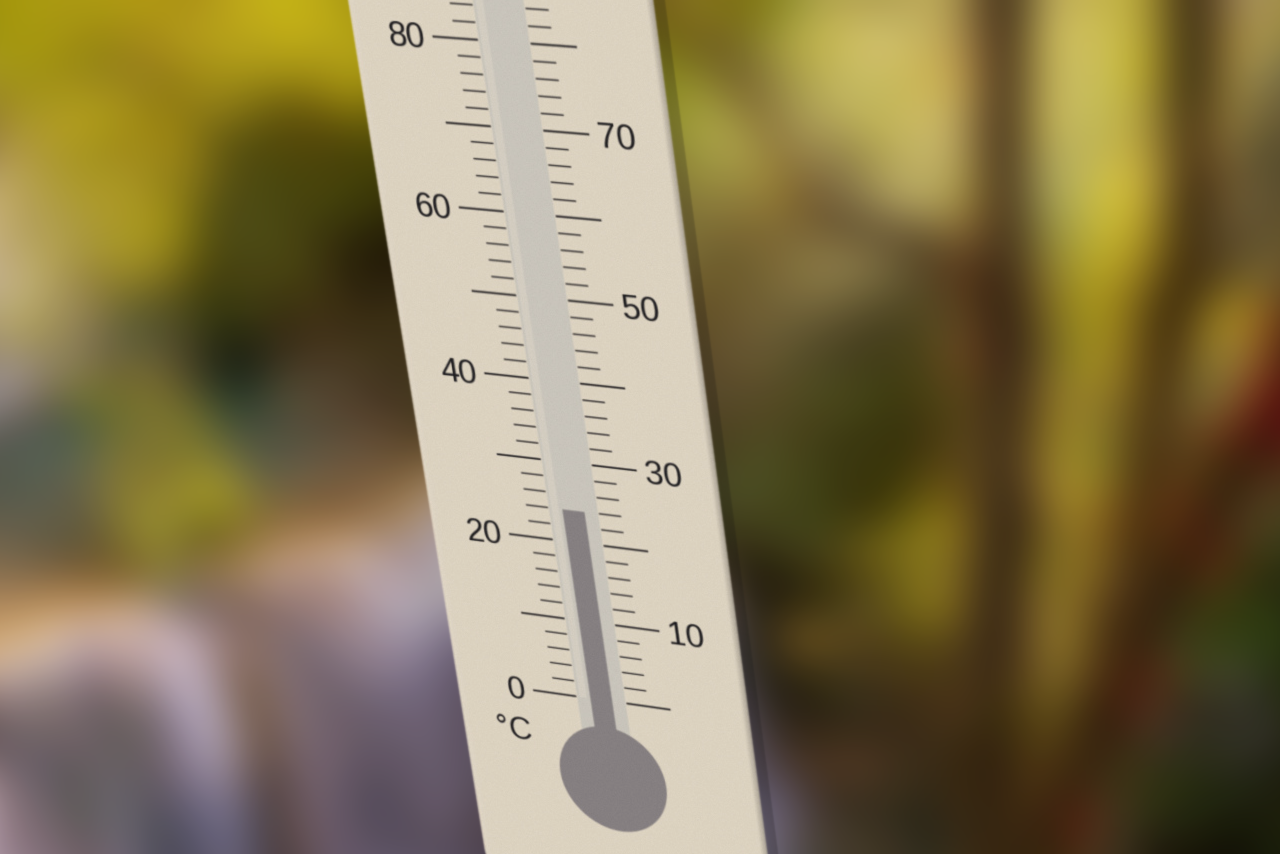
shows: 24 °C
